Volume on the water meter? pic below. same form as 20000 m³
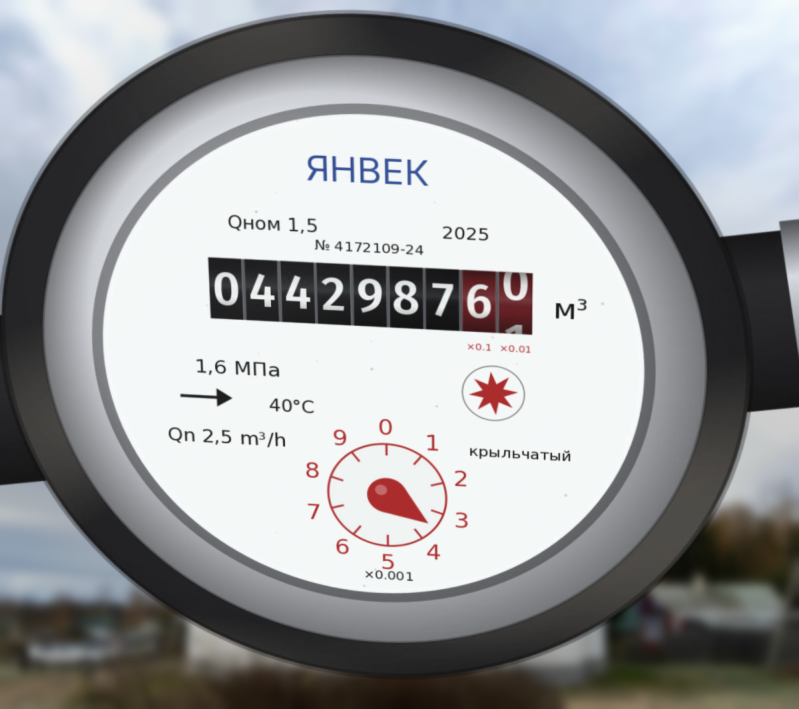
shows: 442987.603 m³
